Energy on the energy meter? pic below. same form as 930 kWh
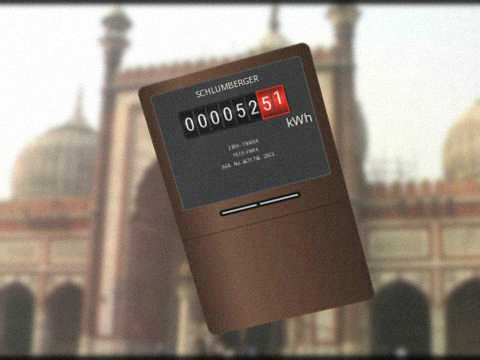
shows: 52.51 kWh
